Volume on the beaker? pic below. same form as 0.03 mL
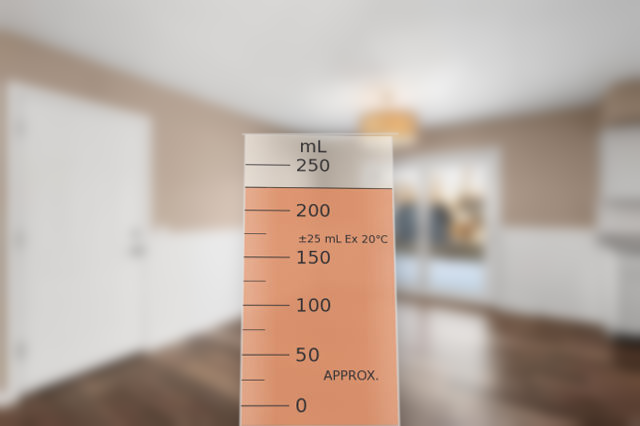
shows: 225 mL
